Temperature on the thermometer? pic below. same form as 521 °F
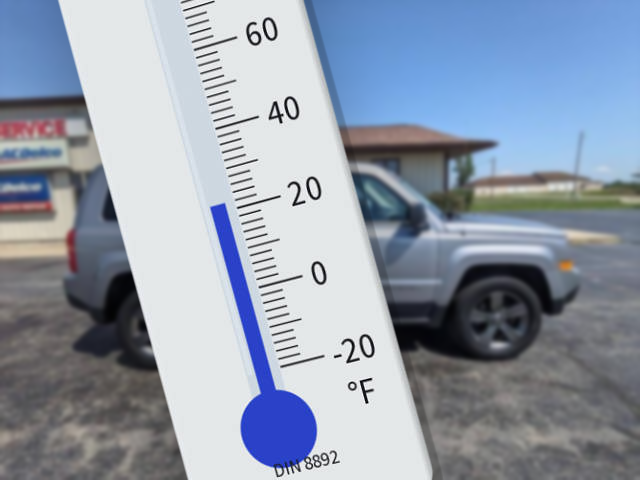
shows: 22 °F
